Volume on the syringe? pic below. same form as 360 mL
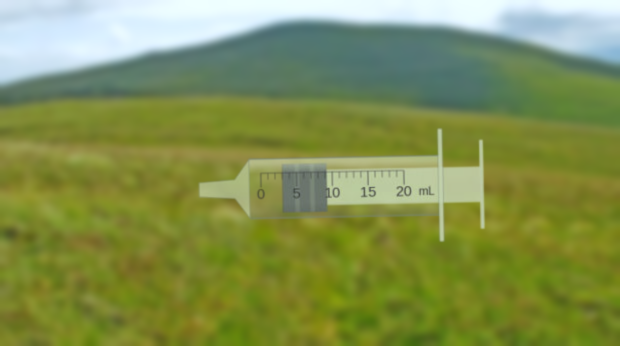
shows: 3 mL
